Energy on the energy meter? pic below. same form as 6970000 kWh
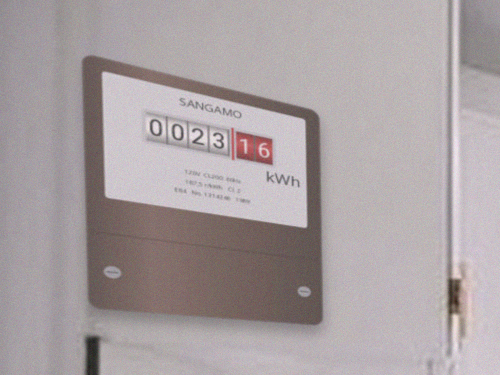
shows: 23.16 kWh
